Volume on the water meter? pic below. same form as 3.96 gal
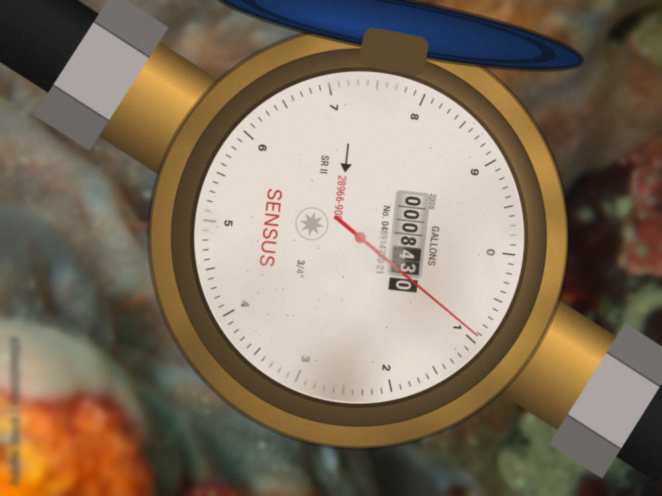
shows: 8430.9 gal
